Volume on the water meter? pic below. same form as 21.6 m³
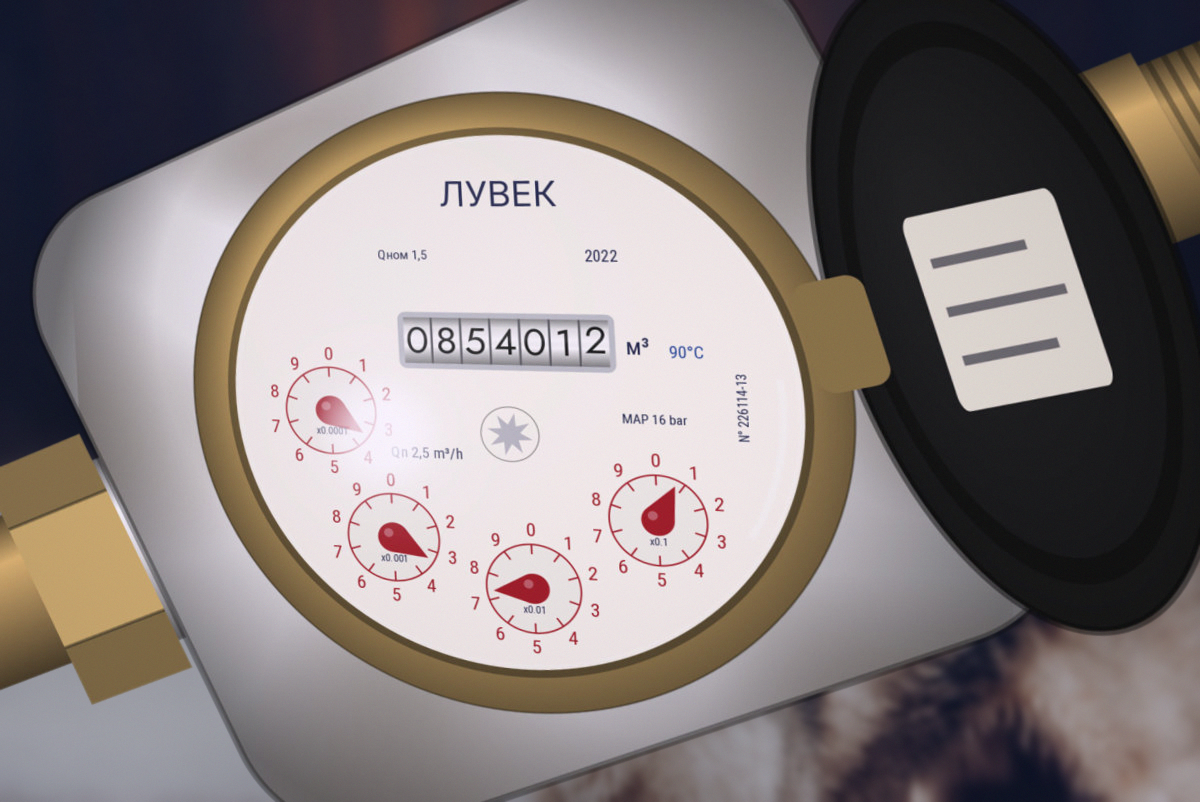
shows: 854012.0733 m³
